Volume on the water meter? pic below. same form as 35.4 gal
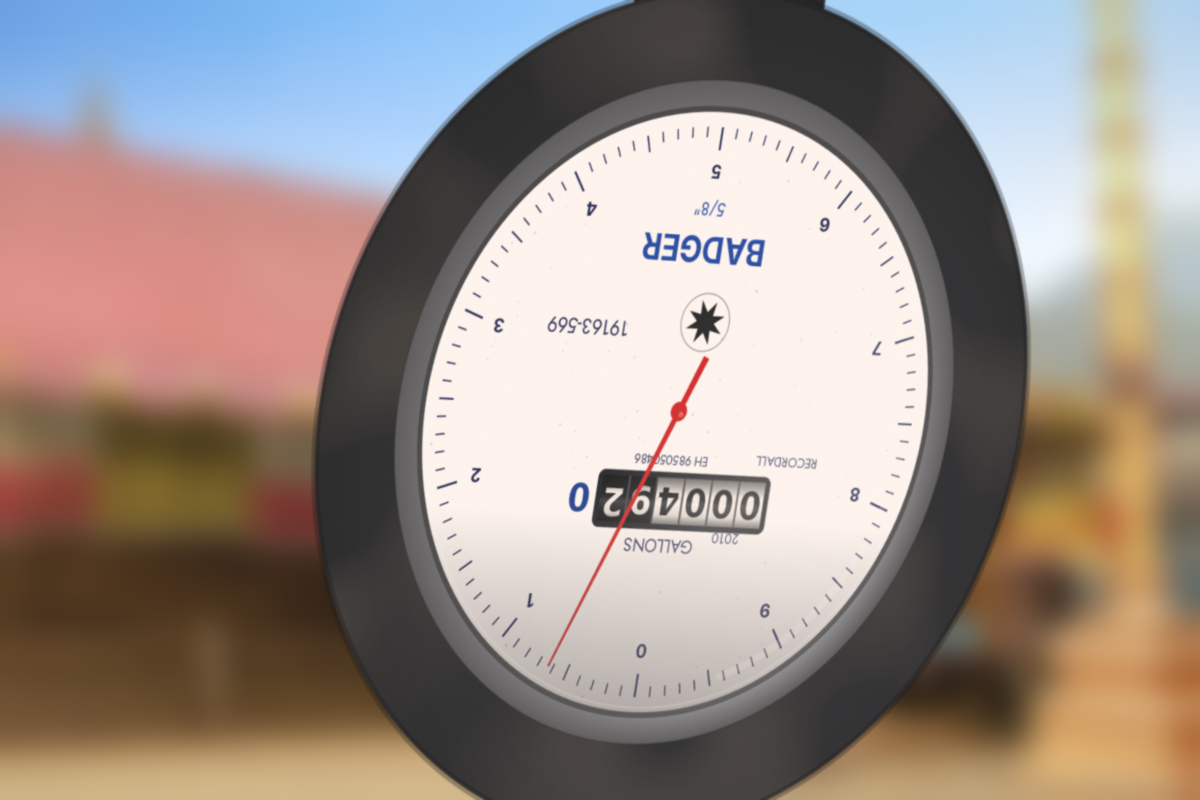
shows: 4920.6 gal
